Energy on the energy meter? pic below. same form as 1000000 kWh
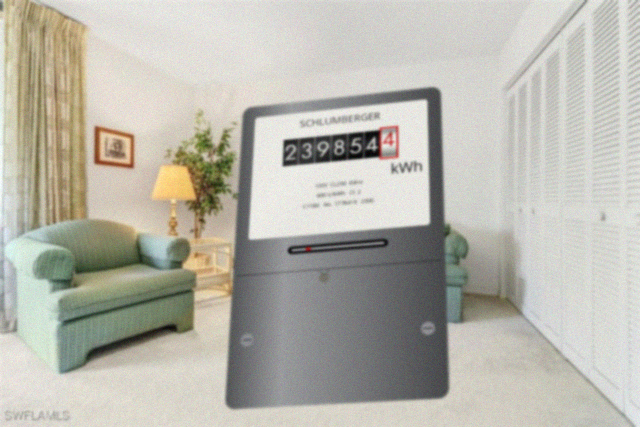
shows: 239854.4 kWh
